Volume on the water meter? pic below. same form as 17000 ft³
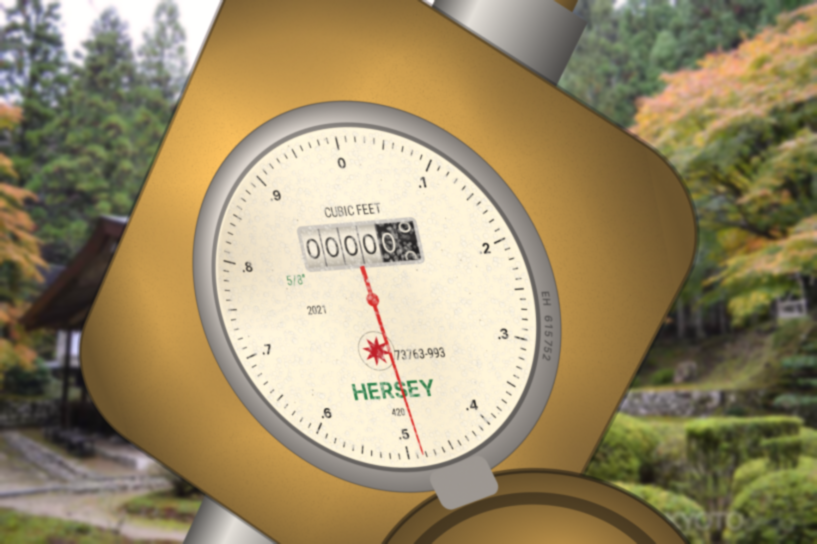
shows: 8.48 ft³
